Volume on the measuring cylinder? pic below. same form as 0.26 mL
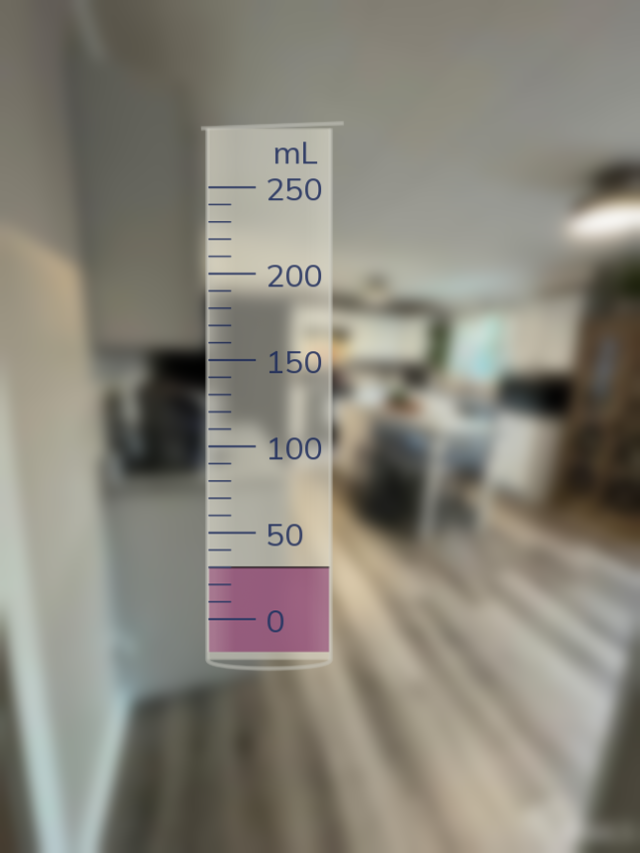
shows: 30 mL
